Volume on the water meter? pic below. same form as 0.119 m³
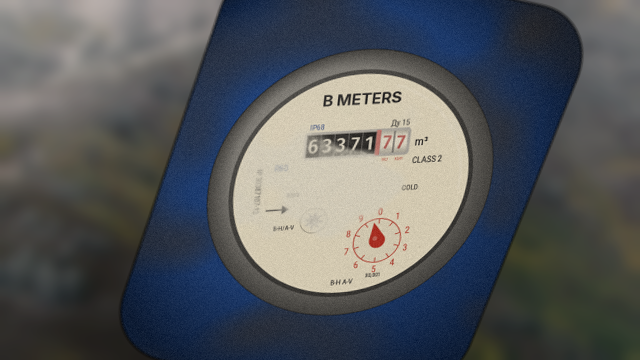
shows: 63371.769 m³
